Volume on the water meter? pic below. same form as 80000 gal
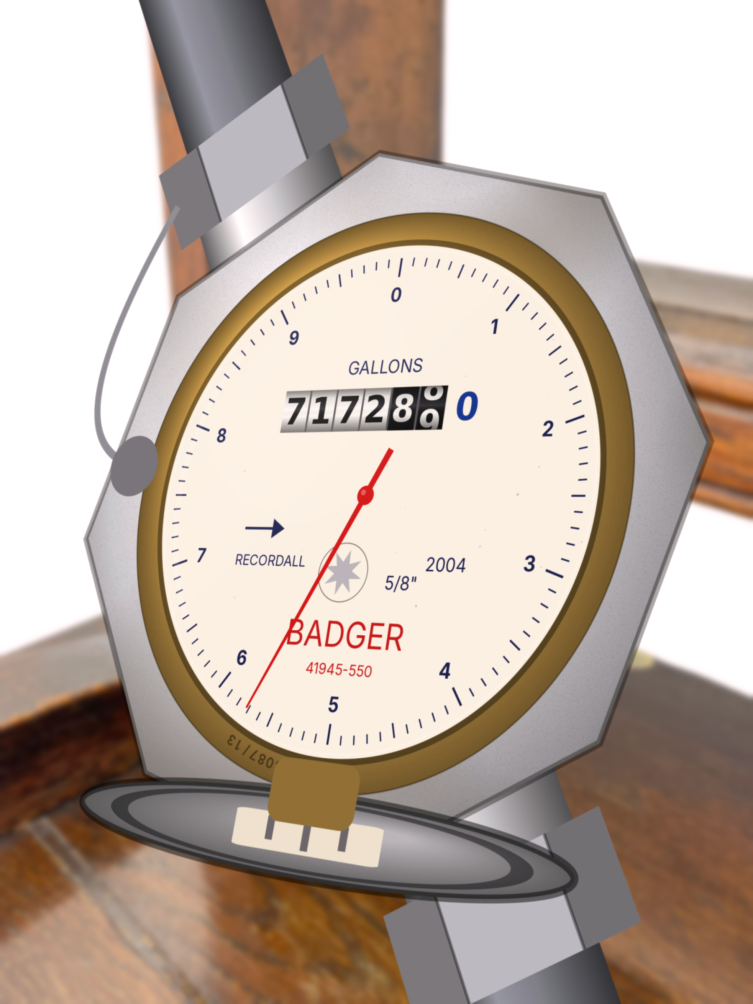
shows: 7172885.7 gal
